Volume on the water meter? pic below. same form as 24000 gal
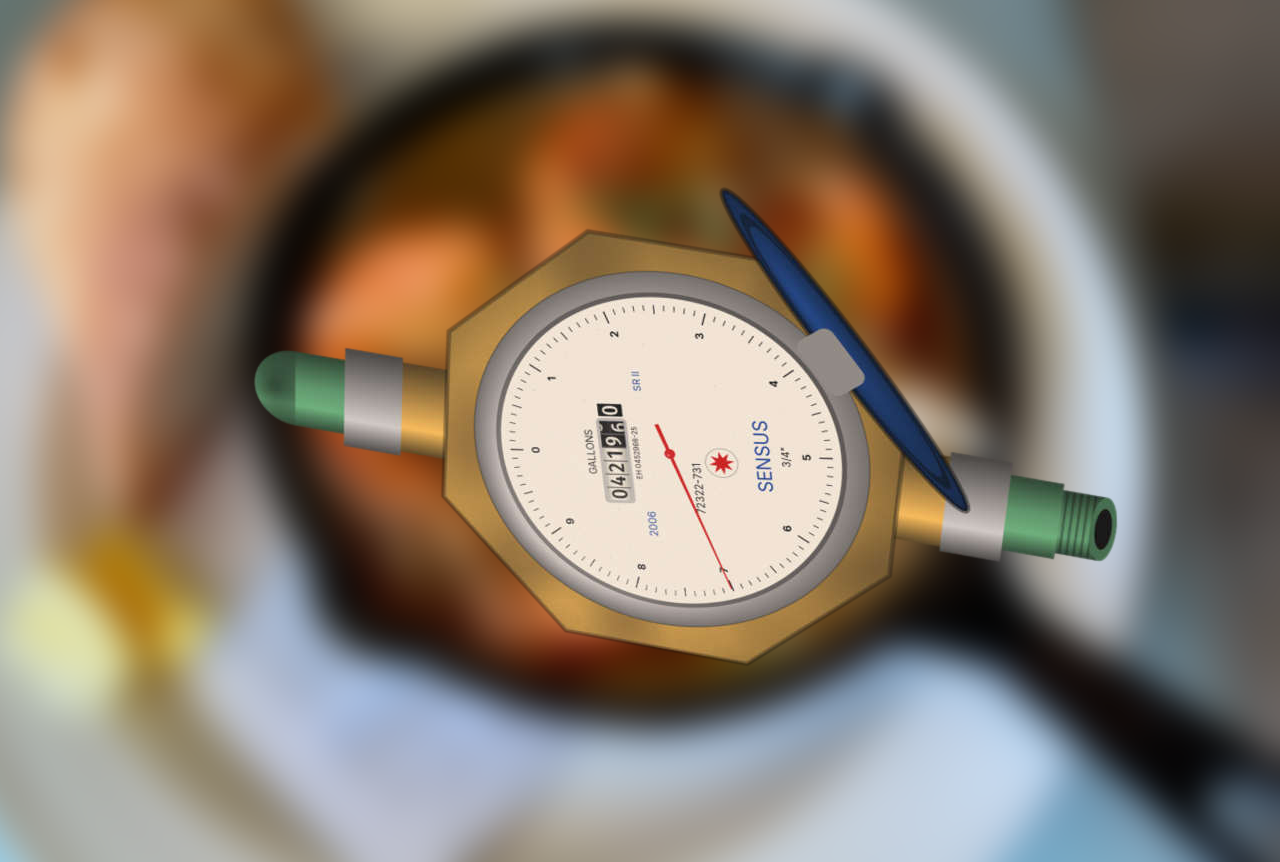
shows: 421957.0 gal
